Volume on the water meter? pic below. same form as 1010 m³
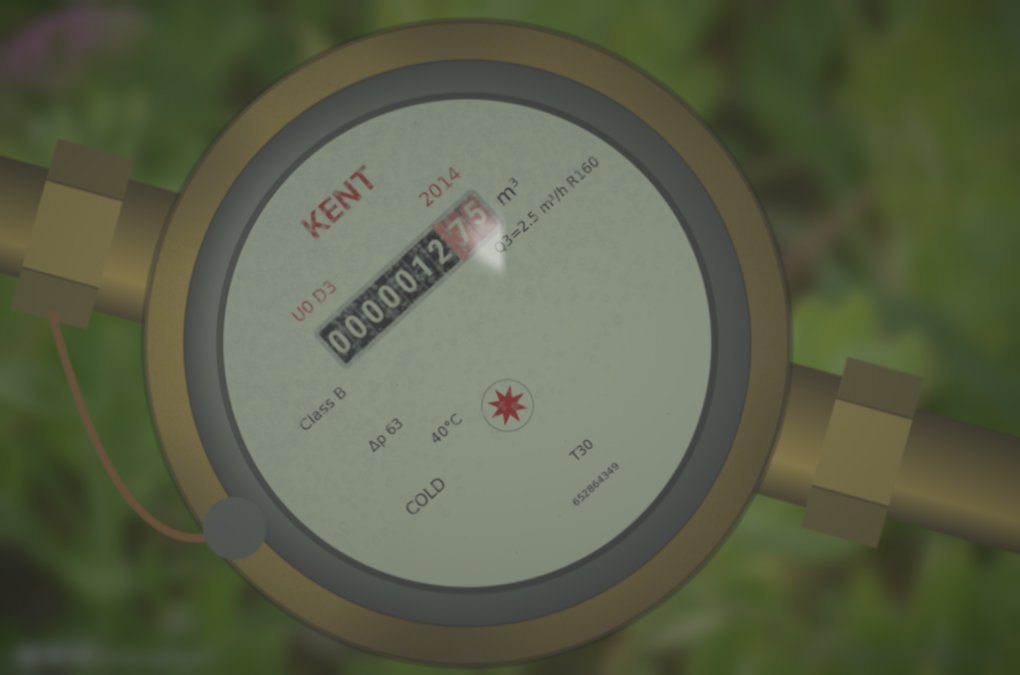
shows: 12.75 m³
